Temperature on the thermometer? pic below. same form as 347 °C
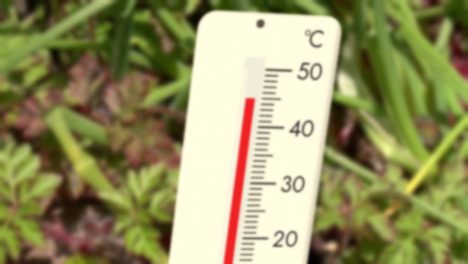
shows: 45 °C
